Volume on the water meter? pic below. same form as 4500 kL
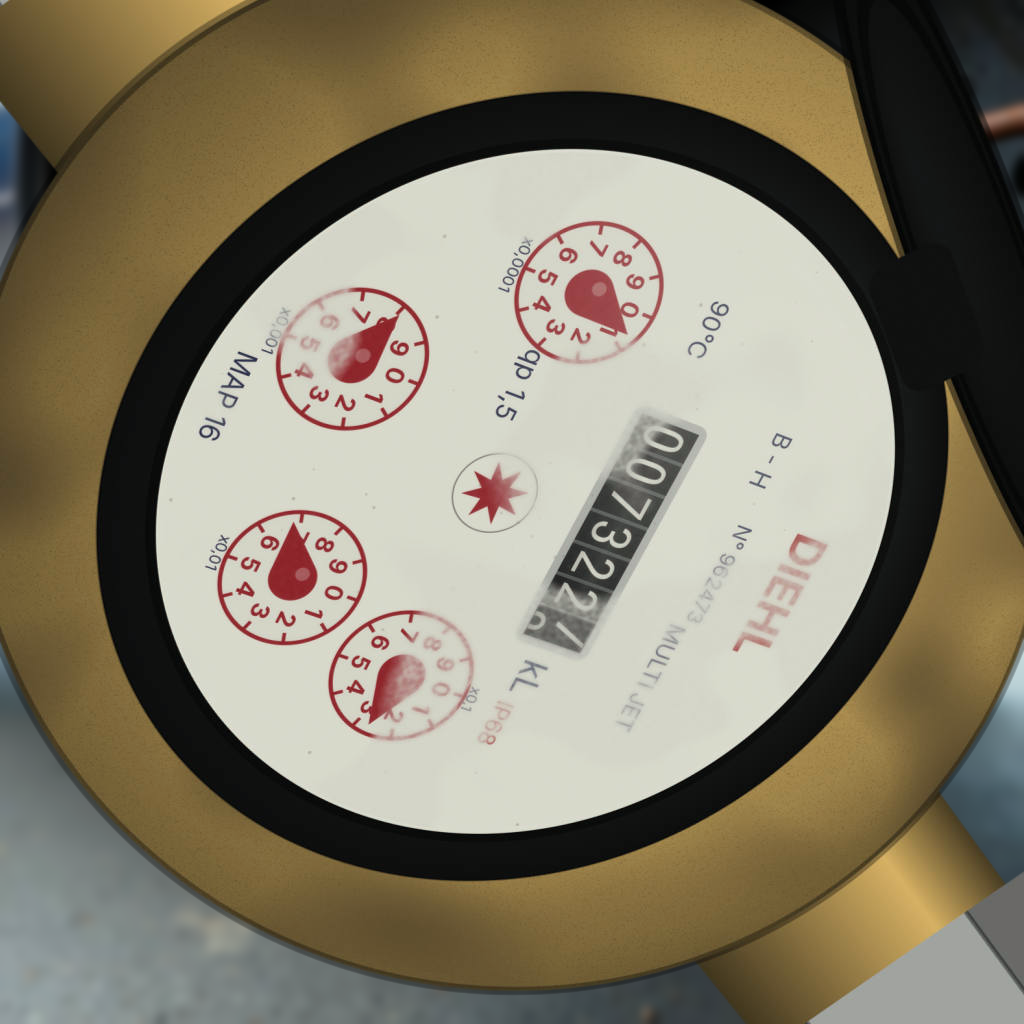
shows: 73227.2680 kL
